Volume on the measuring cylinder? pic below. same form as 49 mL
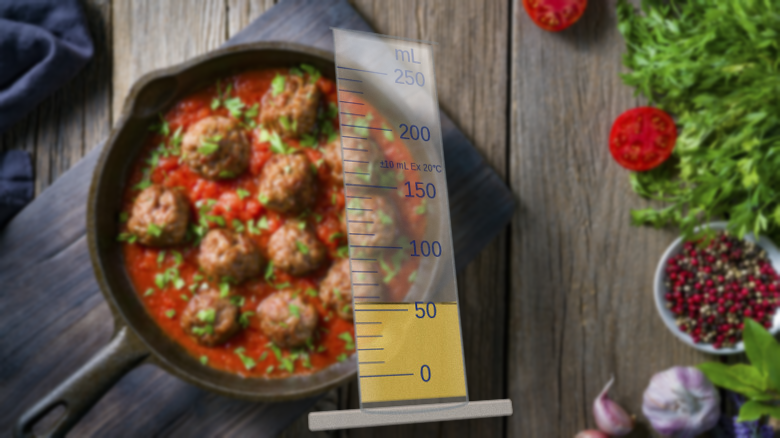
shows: 55 mL
